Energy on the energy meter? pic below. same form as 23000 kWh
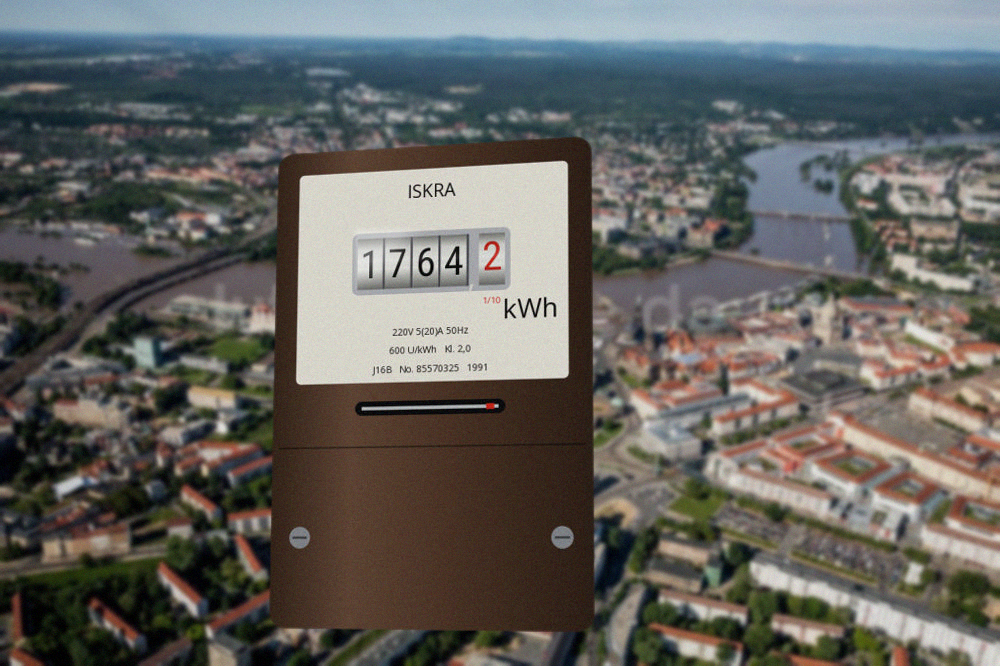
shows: 1764.2 kWh
